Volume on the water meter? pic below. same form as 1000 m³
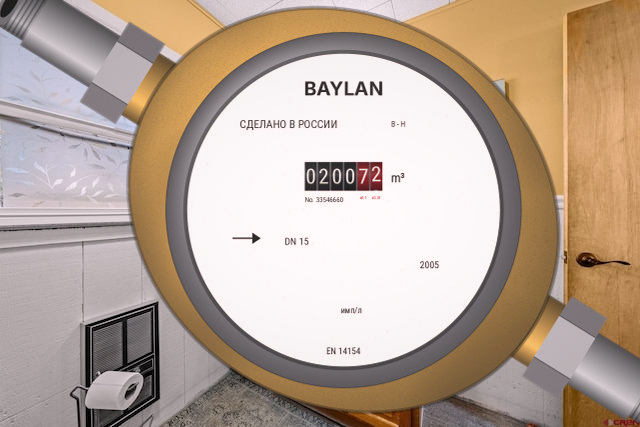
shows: 200.72 m³
